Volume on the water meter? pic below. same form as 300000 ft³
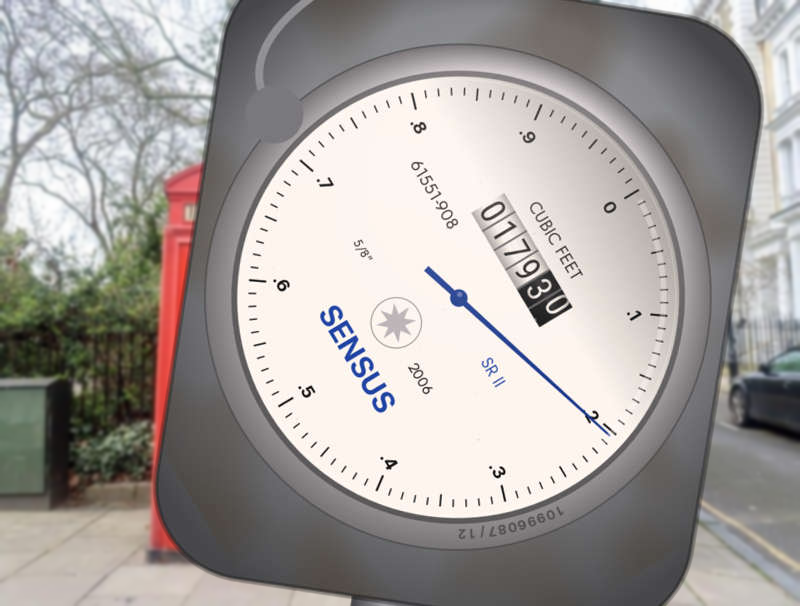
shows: 17930.20 ft³
